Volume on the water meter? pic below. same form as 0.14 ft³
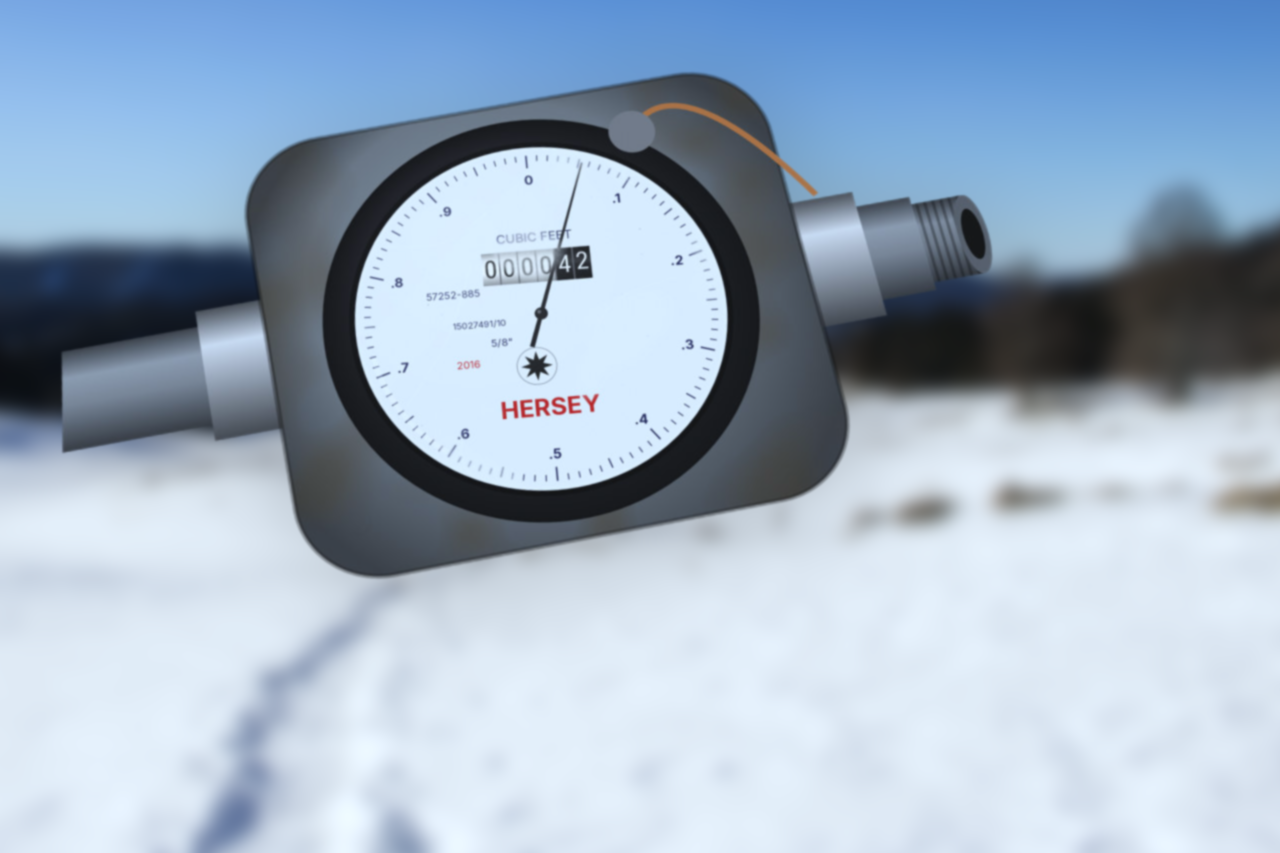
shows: 42.05 ft³
